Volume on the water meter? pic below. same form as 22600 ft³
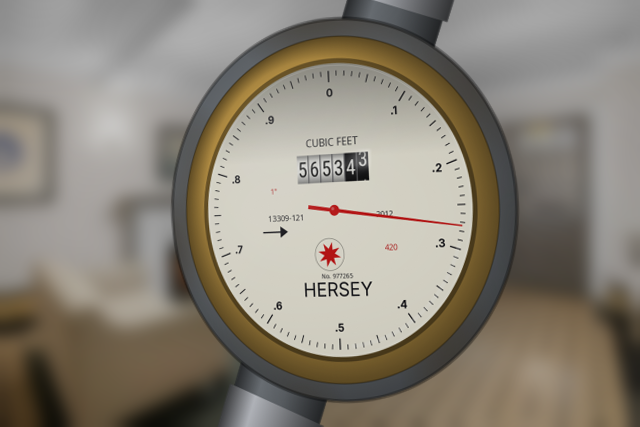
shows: 565343.27 ft³
